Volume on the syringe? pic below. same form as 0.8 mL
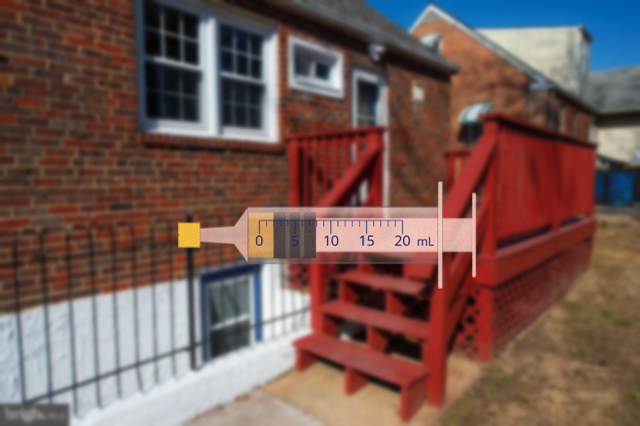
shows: 2 mL
